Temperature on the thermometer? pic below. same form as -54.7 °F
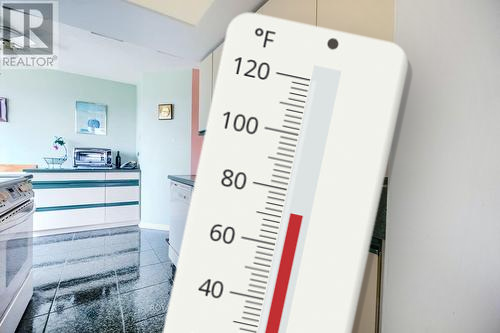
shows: 72 °F
